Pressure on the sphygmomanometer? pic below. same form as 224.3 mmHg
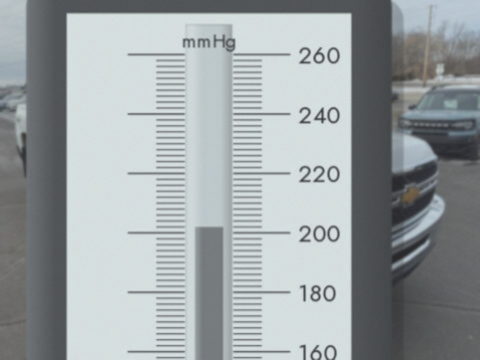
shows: 202 mmHg
